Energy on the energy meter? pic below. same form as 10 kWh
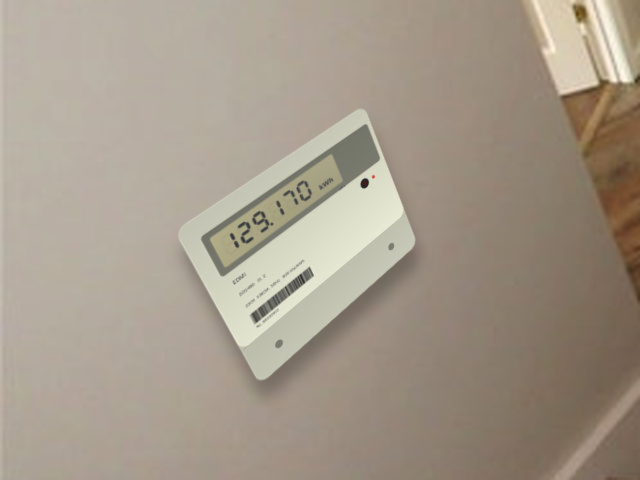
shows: 129.170 kWh
